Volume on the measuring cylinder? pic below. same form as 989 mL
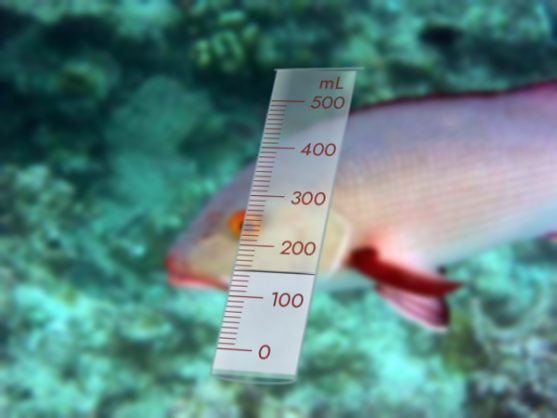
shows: 150 mL
